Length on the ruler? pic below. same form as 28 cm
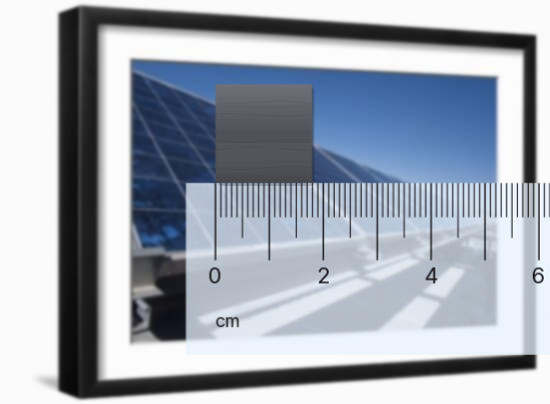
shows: 1.8 cm
